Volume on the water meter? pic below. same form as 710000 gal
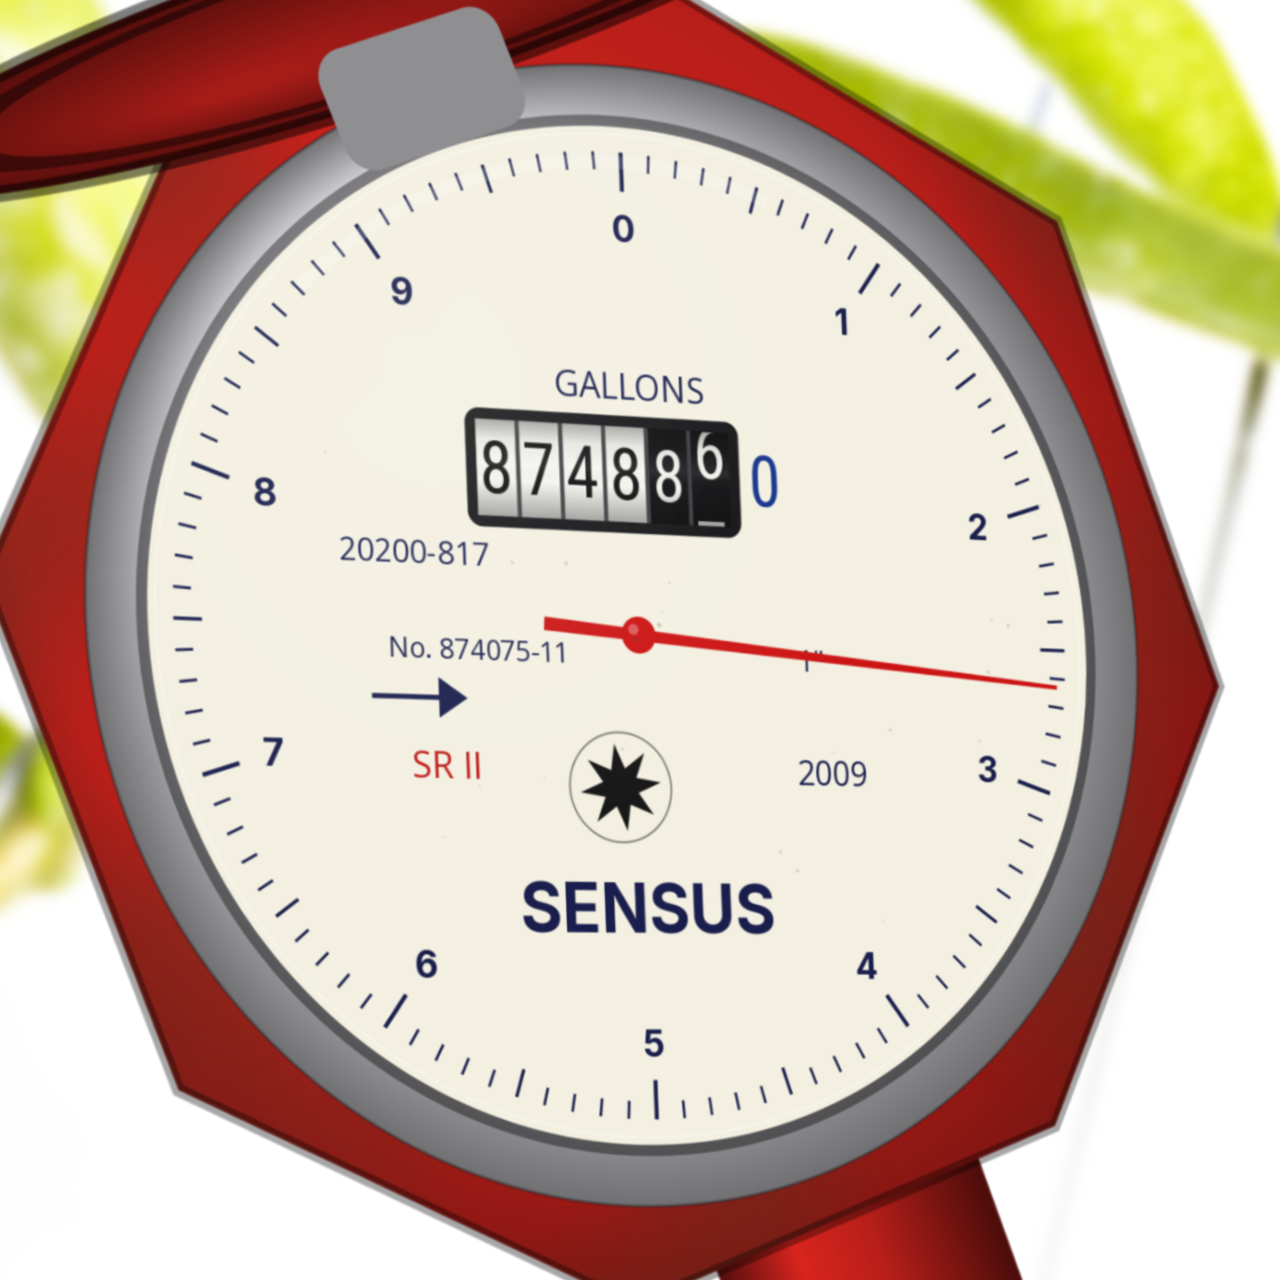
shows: 8748862.6 gal
